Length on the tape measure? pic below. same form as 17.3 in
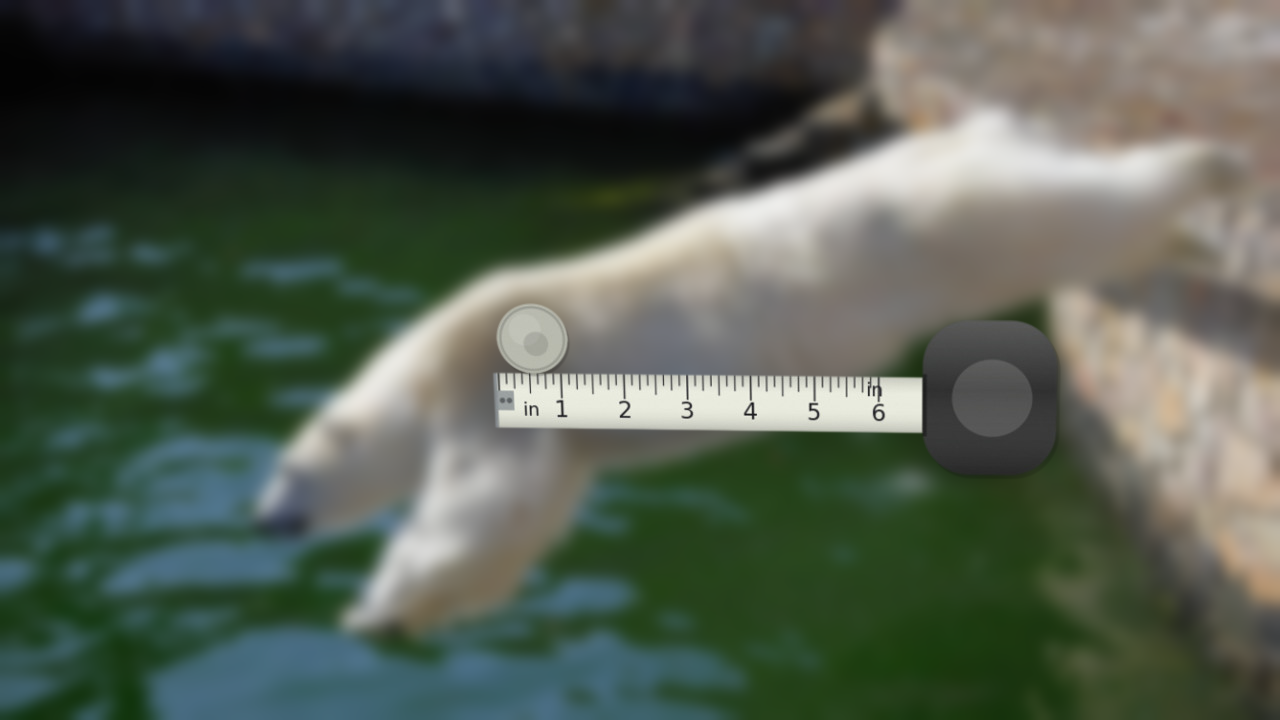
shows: 1.125 in
